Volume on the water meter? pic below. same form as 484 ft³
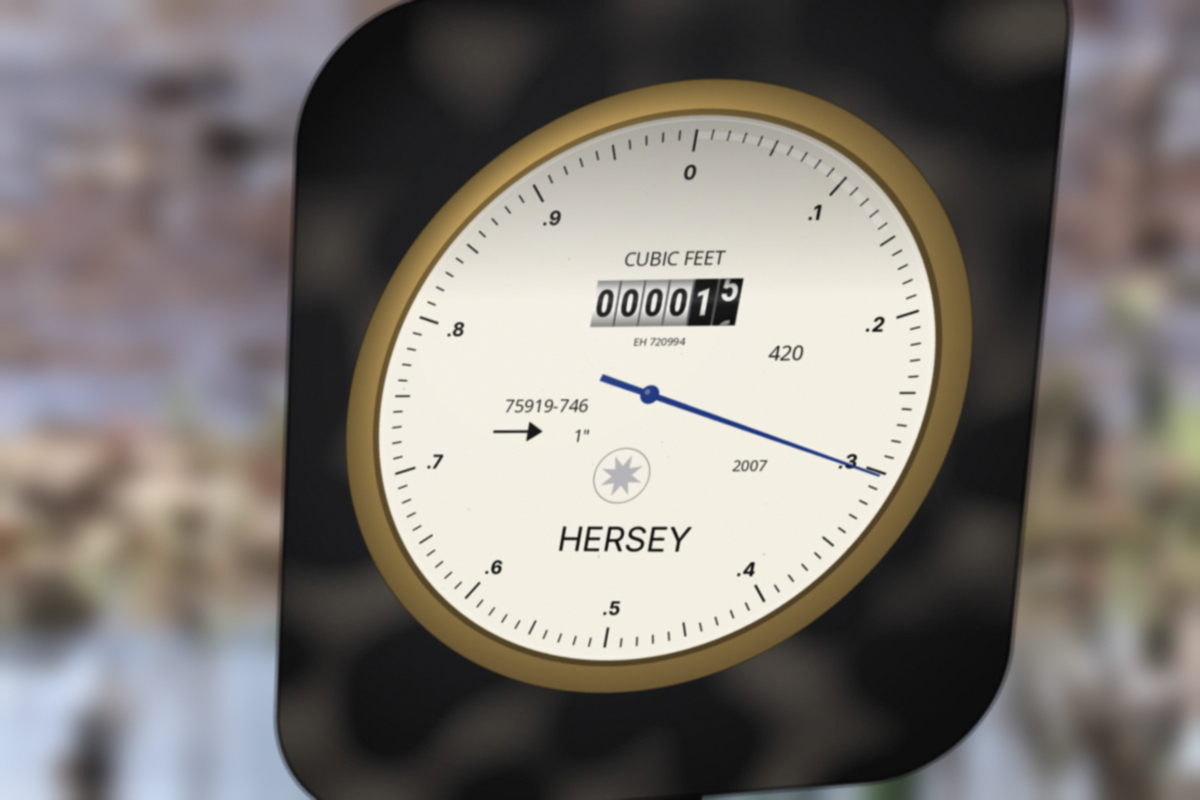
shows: 15.30 ft³
